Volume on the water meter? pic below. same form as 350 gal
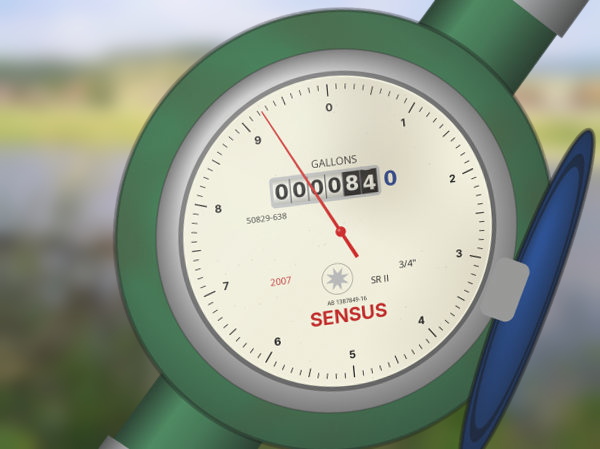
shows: 839.2 gal
